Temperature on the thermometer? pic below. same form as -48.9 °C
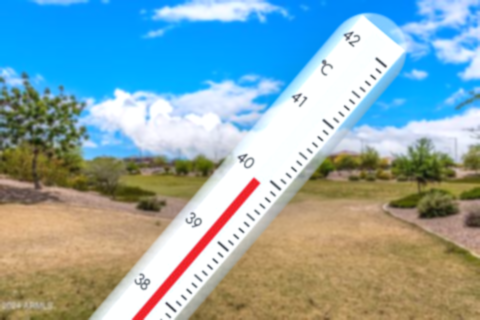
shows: 39.9 °C
